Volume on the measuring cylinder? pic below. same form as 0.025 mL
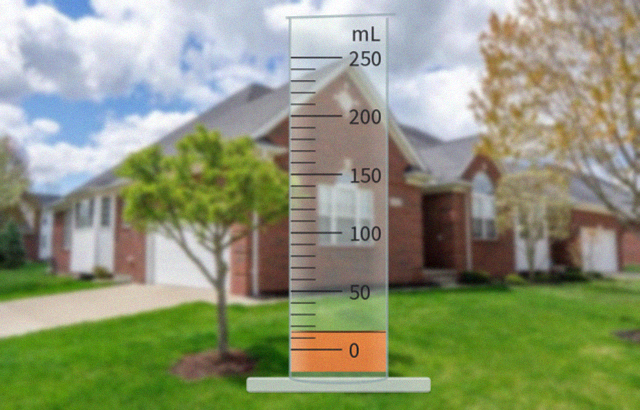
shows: 15 mL
